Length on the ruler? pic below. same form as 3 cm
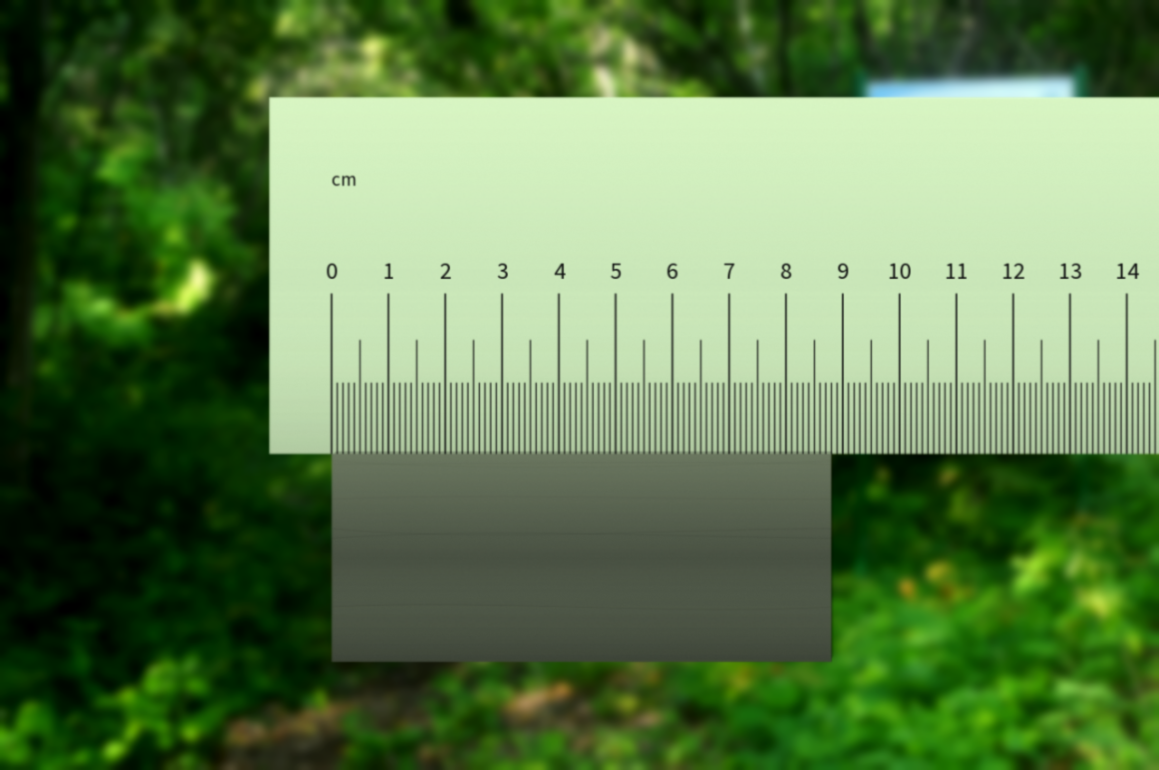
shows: 8.8 cm
